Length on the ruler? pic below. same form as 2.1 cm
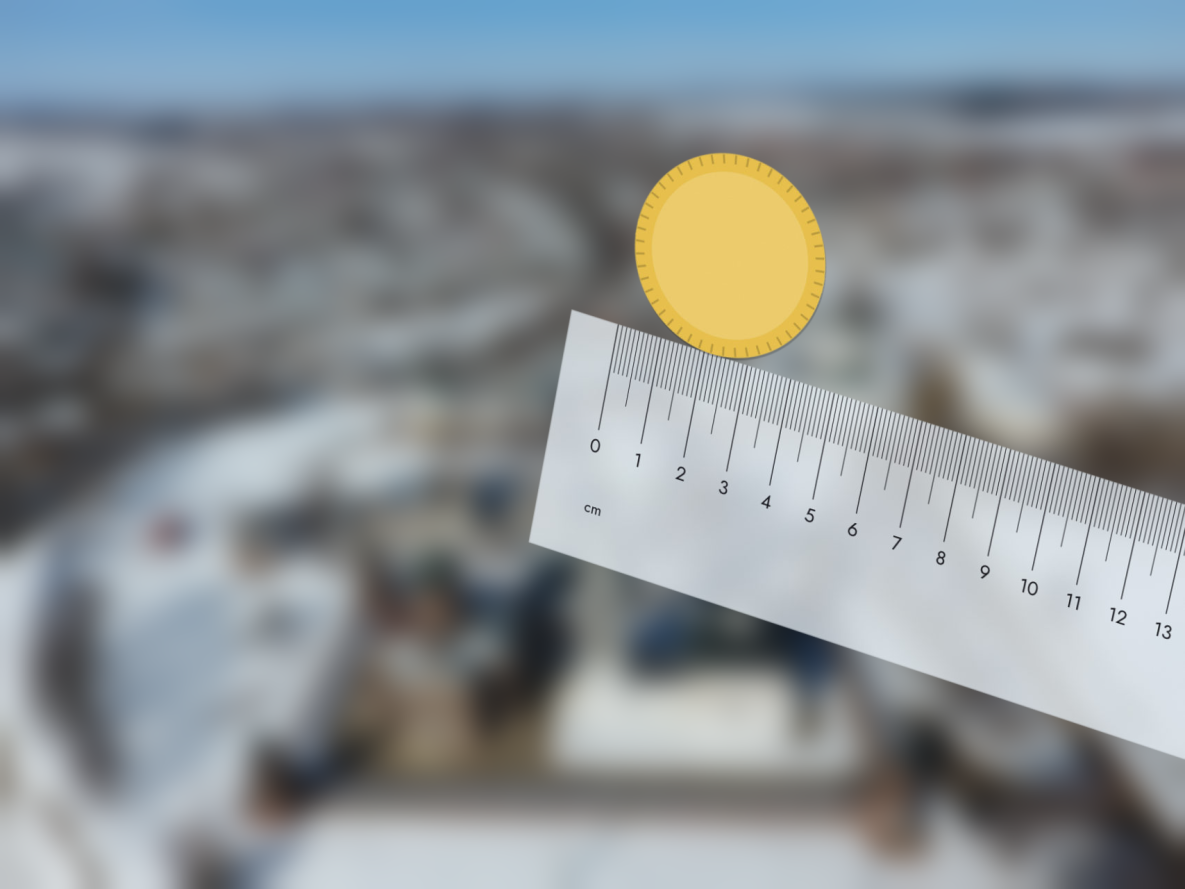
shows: 4.3 cm
